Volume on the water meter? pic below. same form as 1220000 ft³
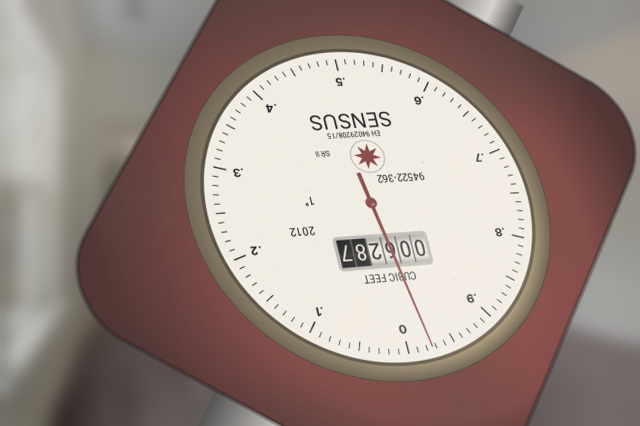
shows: 6286.97 ft³
